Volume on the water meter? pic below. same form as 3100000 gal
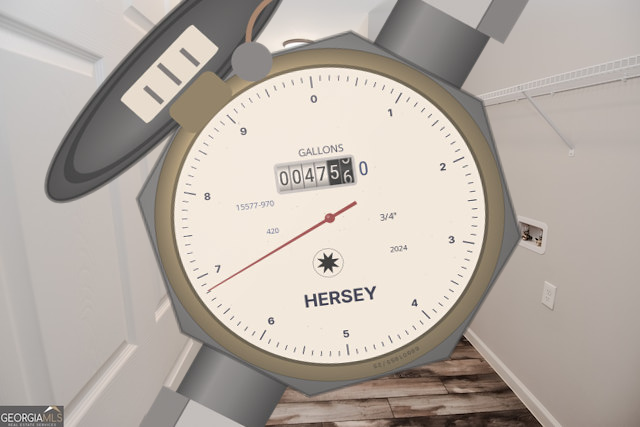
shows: 47556.8 gal
